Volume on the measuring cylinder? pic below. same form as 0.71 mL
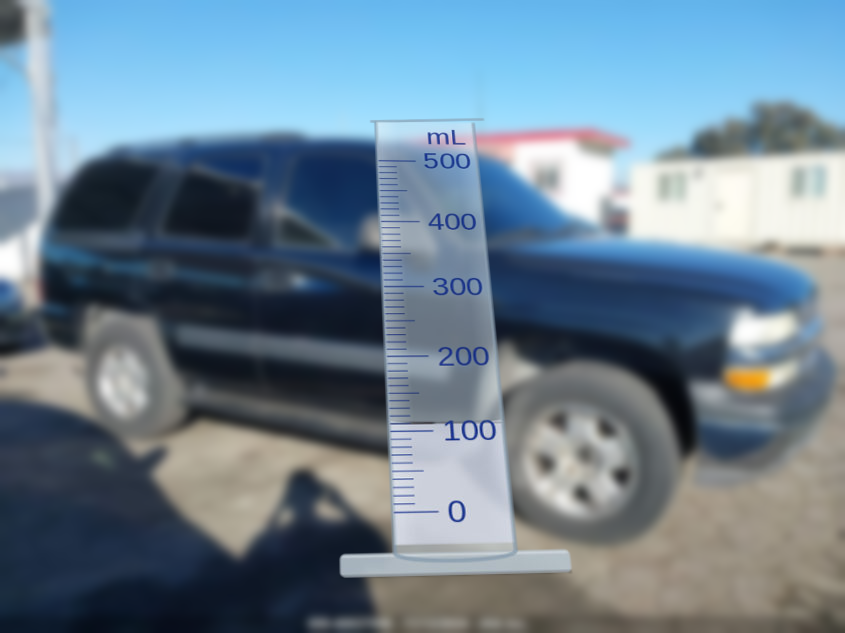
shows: 110 mL
